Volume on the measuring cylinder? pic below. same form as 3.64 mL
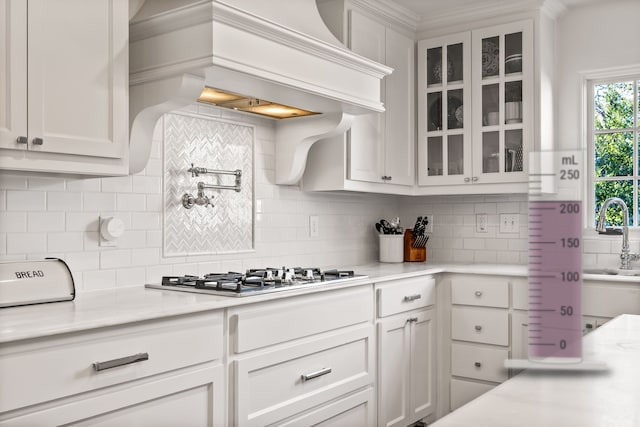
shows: 210 mL
